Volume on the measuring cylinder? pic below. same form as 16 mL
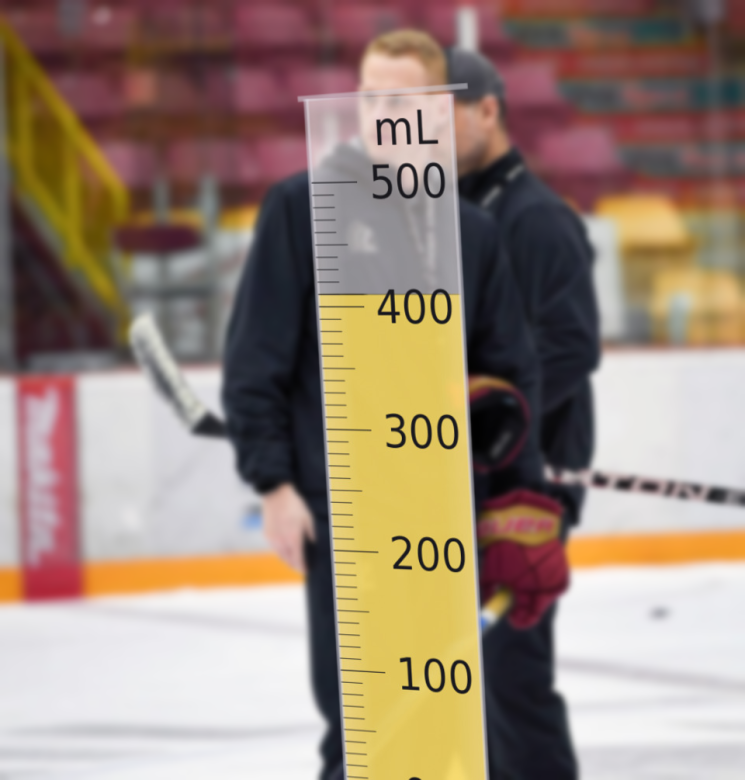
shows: 410 mL
